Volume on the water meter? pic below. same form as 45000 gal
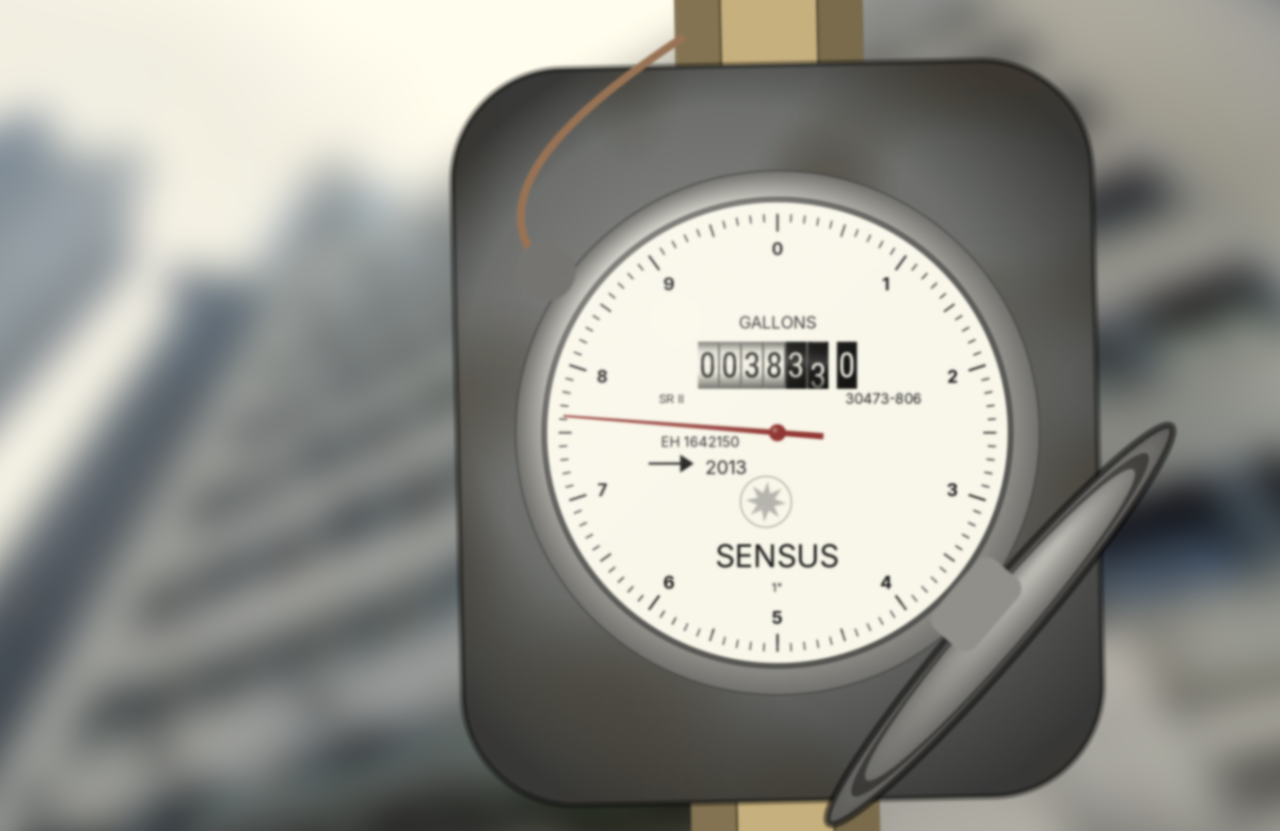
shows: 38327.6 gal
